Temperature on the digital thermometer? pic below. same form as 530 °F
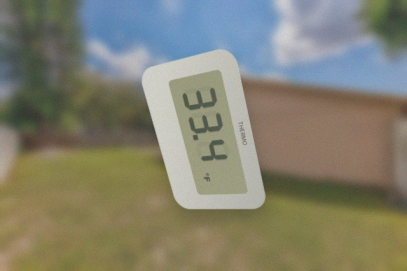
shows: 33.4 °F
